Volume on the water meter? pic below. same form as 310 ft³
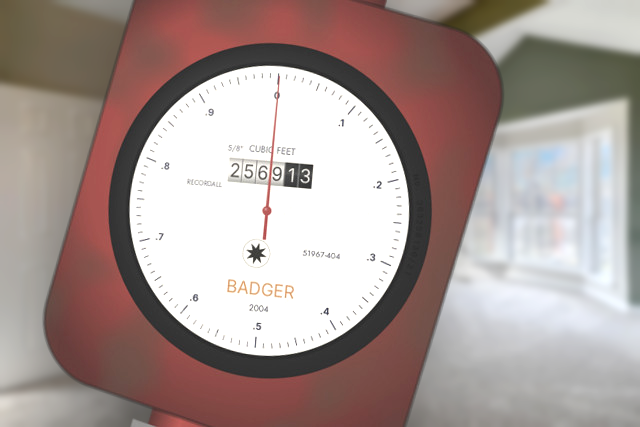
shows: 256913.00 ft³
